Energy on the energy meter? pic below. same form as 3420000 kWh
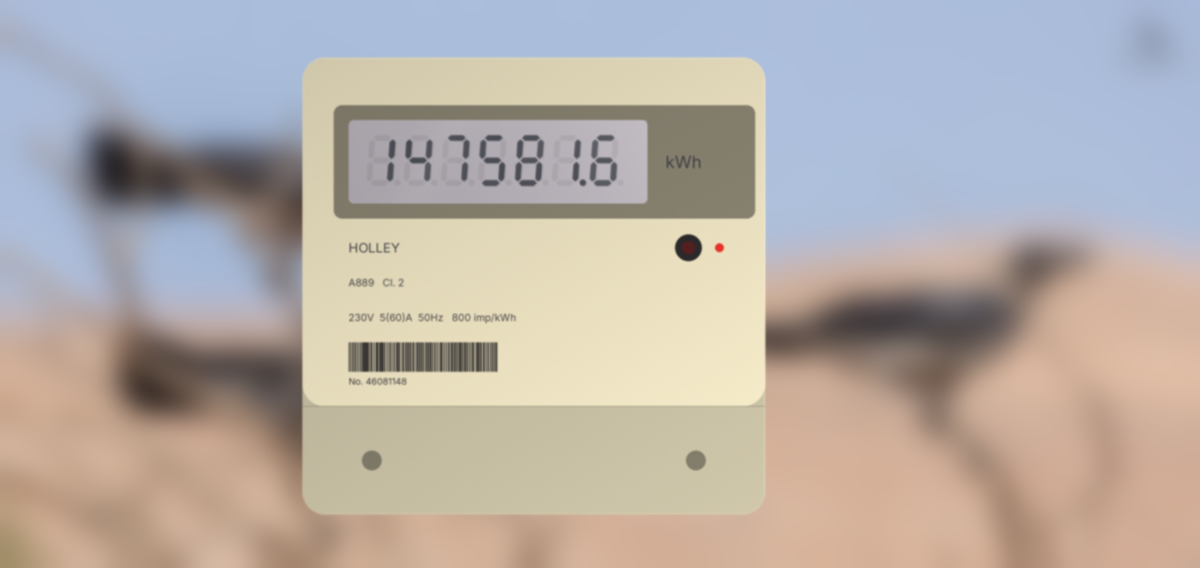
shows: 147581.6 kWh
